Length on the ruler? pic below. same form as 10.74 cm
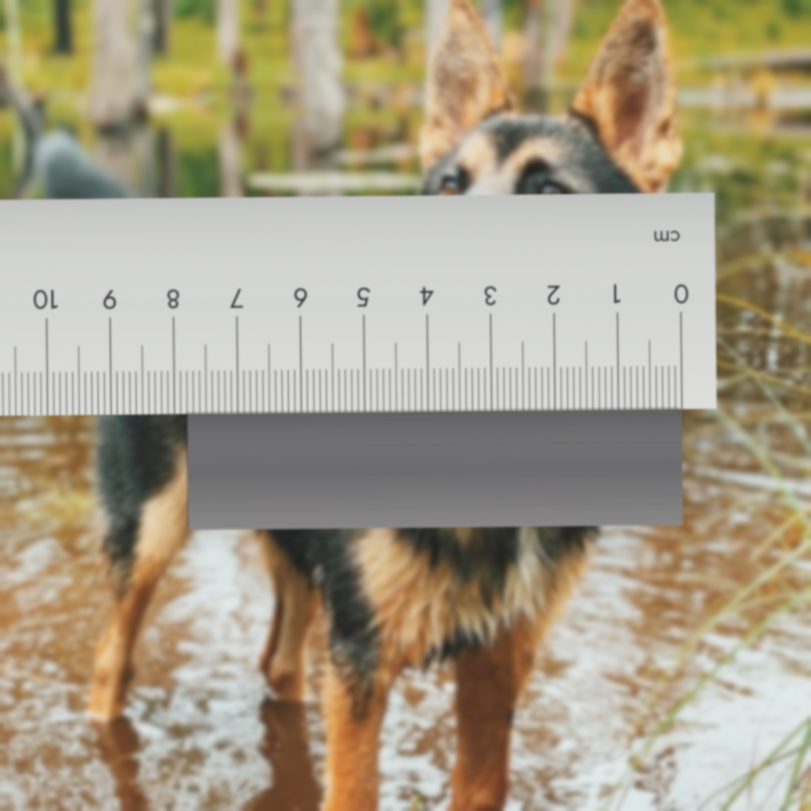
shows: 7.8 cm
